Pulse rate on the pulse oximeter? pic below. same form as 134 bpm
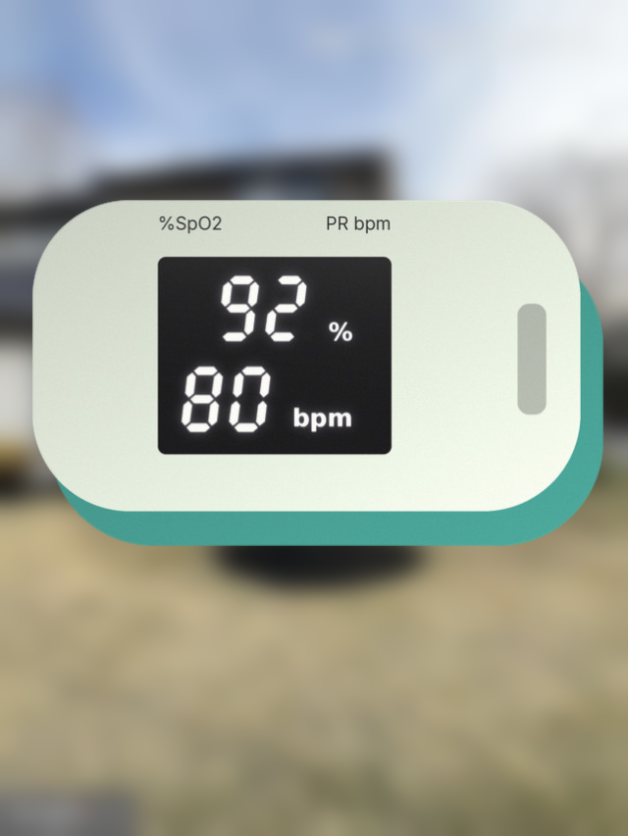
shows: 80 bpm
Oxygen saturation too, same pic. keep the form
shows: 92 %
